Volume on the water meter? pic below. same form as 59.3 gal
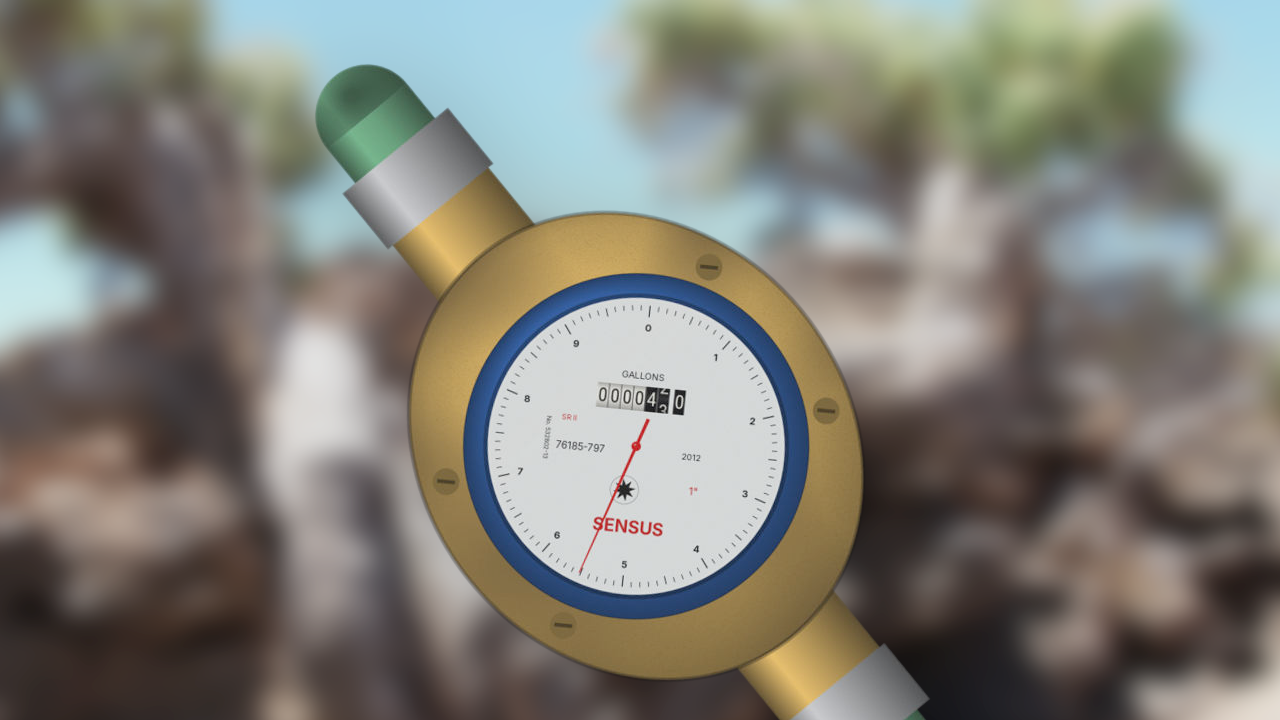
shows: 425.5 gal
